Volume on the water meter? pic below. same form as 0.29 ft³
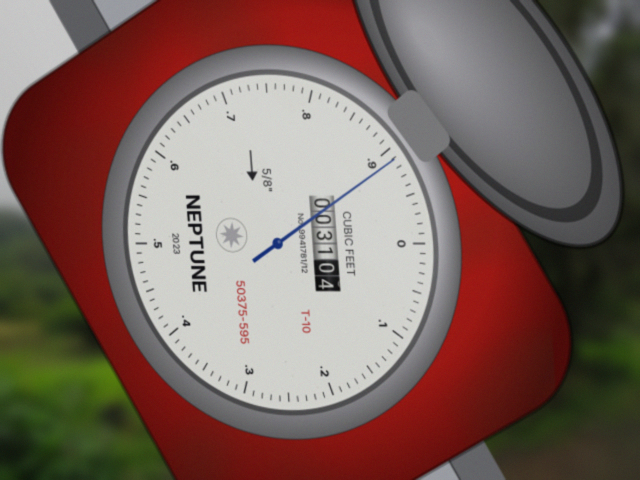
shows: 3103.91 ft³
